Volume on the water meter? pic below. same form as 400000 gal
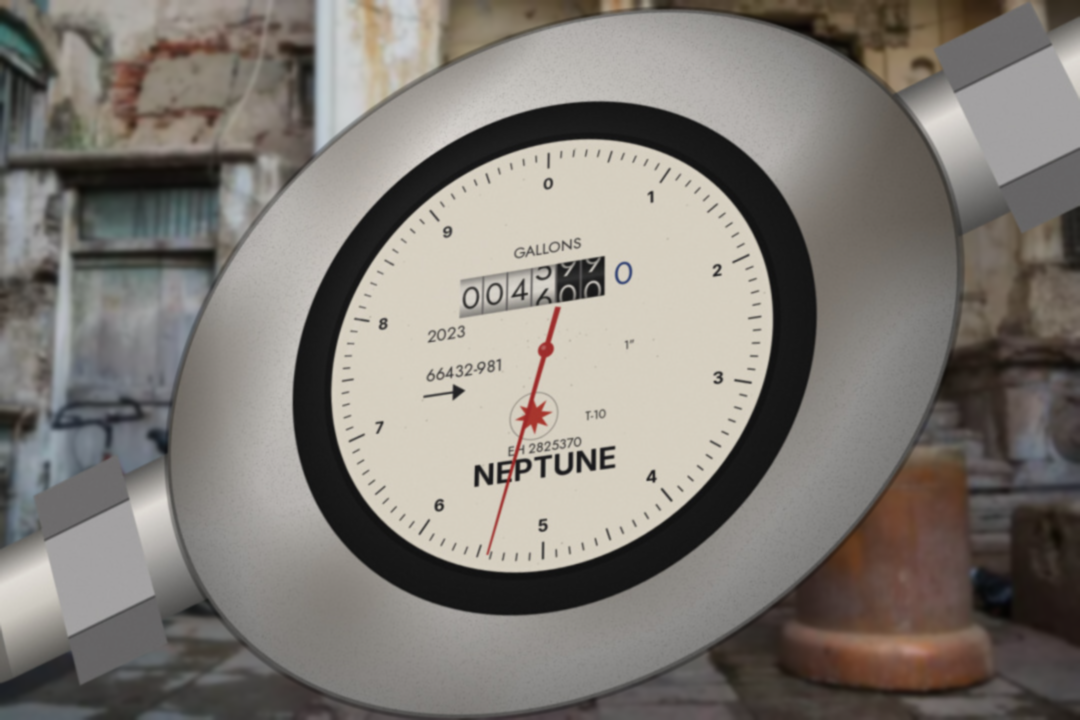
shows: 45995.4 gal
